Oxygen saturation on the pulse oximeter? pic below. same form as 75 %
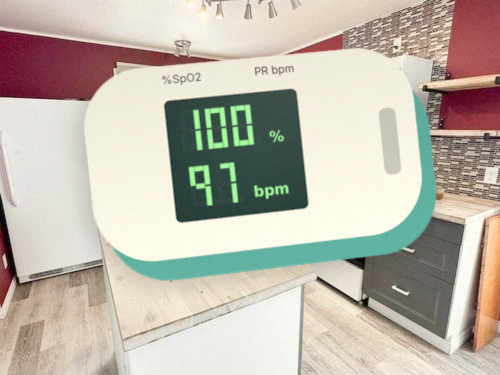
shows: 100 %
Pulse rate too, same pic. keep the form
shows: 97 bpm
